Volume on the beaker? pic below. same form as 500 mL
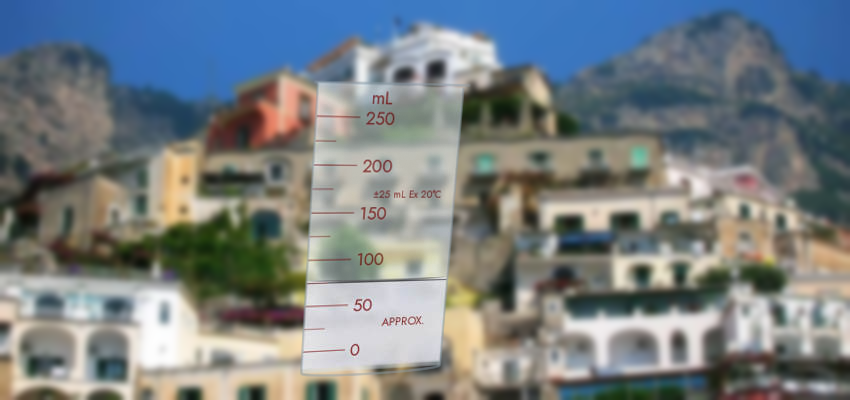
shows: 75 mL
